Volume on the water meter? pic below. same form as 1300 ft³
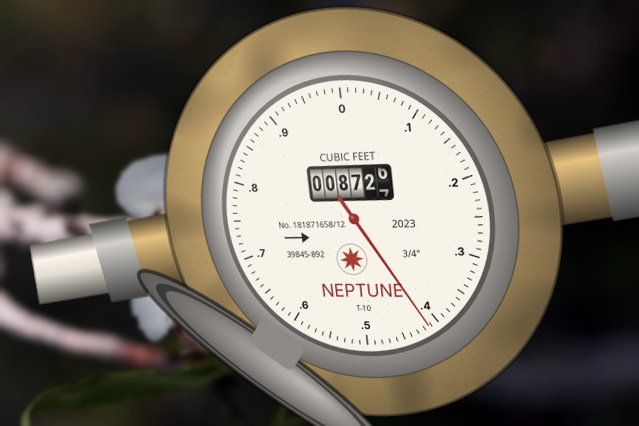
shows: 8726.41 ft³
